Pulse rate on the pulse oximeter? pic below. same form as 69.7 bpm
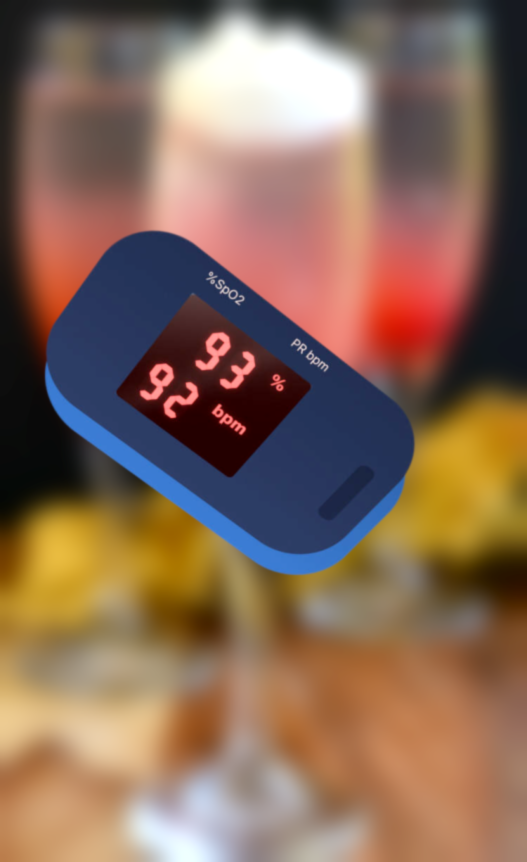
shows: 92 bpm
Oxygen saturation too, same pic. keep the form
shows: 93 %
